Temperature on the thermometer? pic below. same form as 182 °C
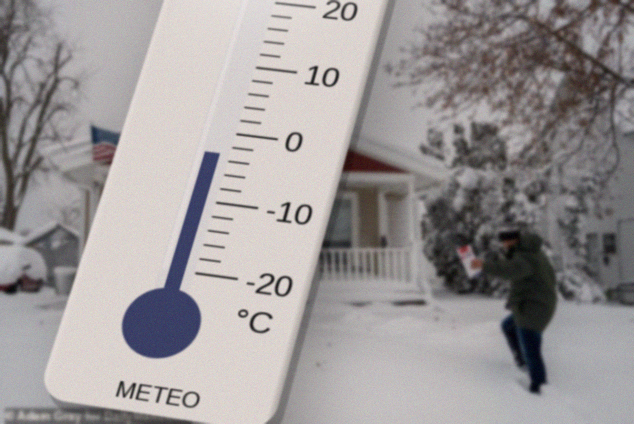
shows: -3 °C
